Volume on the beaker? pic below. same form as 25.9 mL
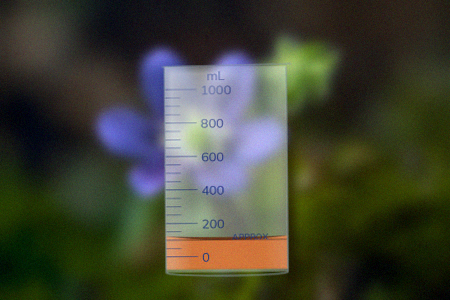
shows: 100 mL
